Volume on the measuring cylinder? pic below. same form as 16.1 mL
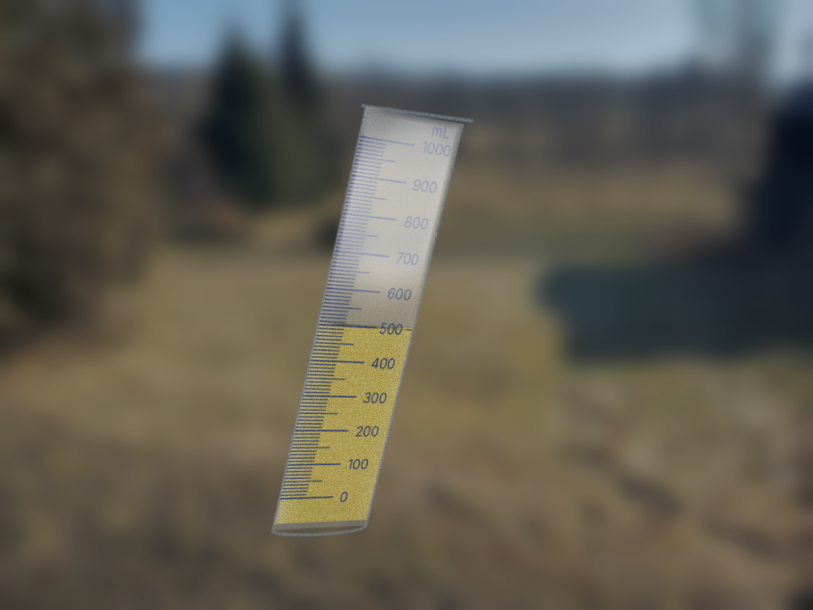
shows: 500 mL
